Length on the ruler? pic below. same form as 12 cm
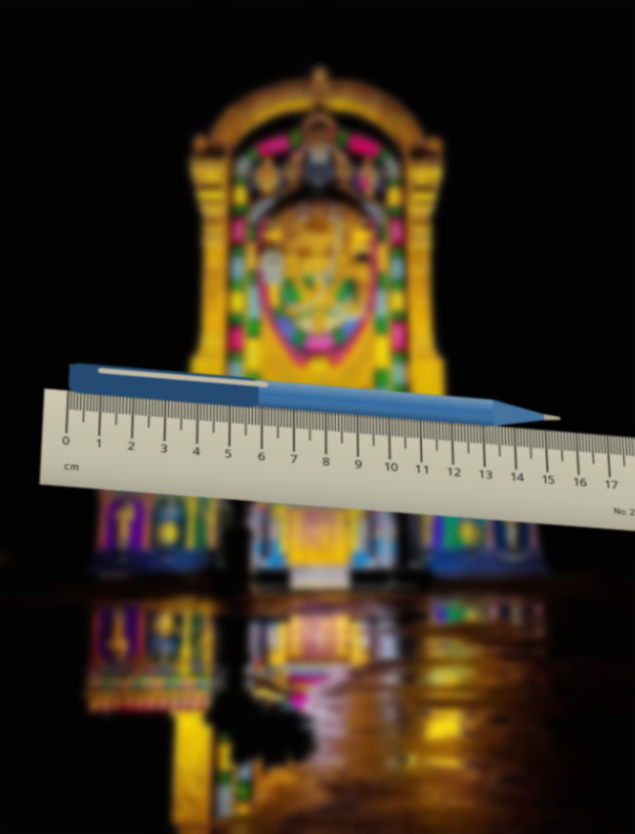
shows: 15.5 cm
